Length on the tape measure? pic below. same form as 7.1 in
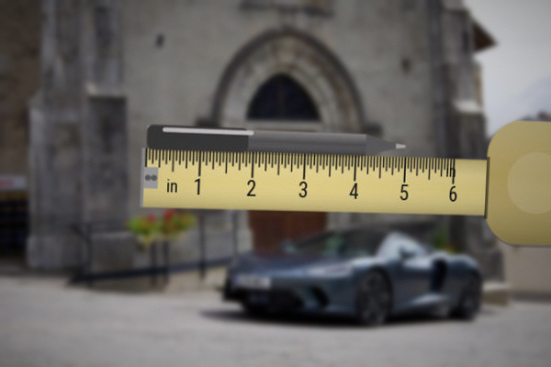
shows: 5 in
